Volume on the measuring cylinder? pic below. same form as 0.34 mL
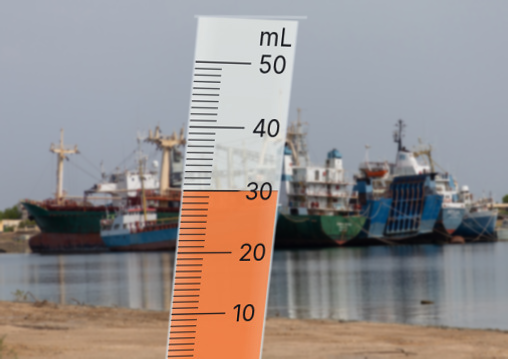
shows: 30 mL
